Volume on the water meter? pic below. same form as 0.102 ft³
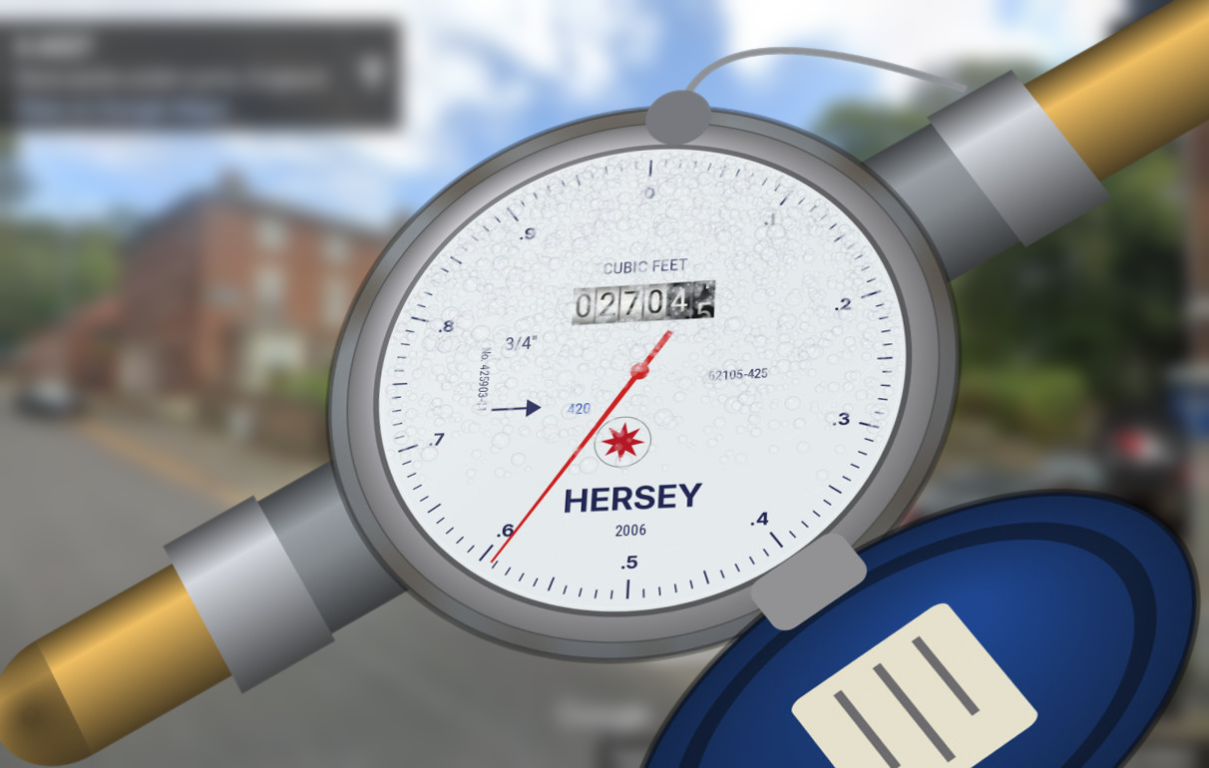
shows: 27044.59 ft³
